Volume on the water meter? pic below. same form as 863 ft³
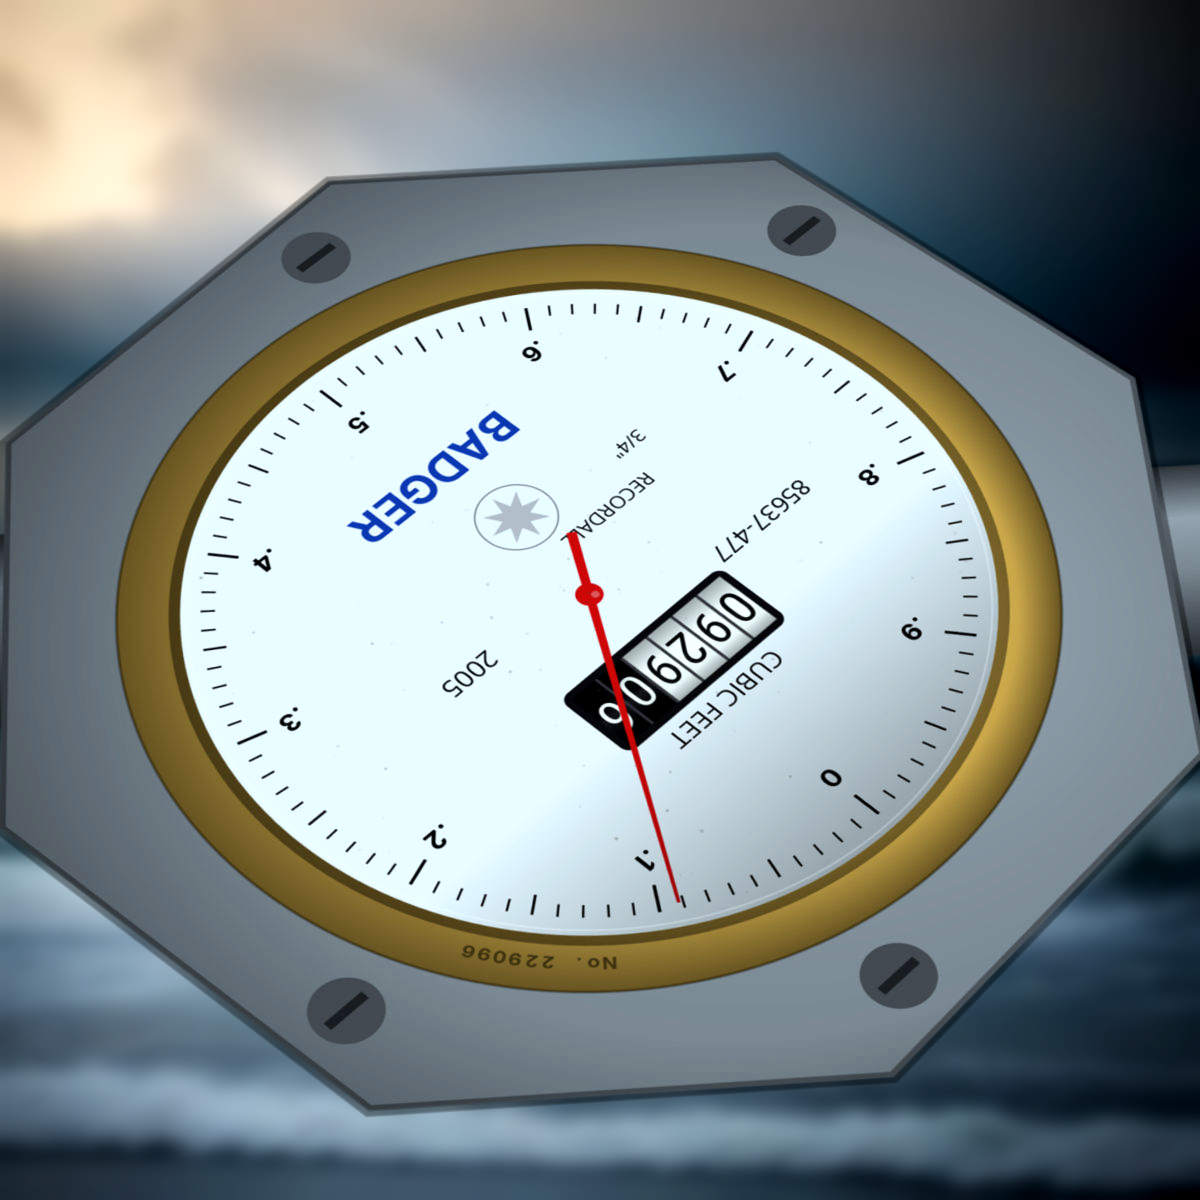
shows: 92906.09 ft³
